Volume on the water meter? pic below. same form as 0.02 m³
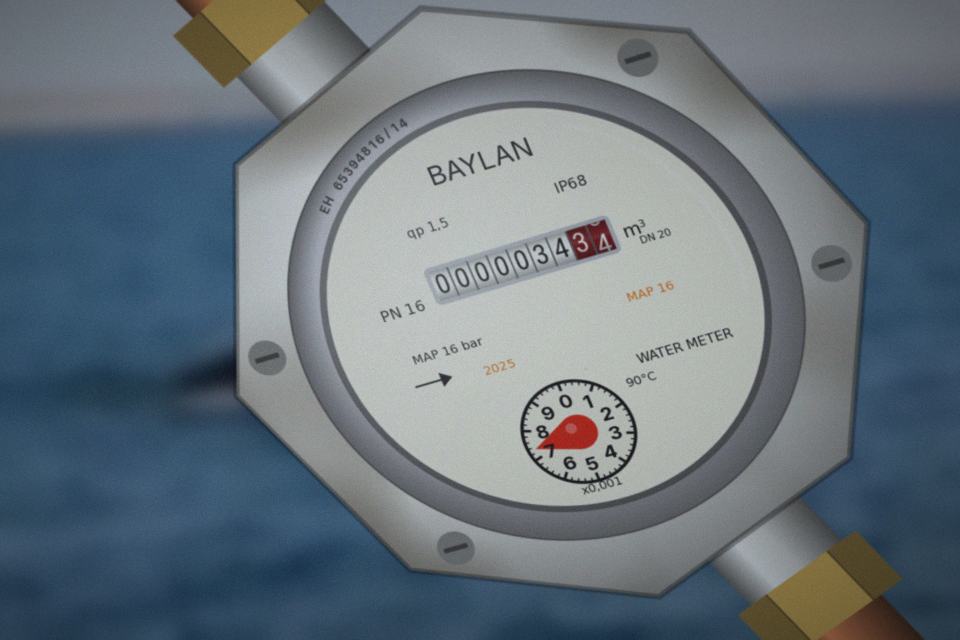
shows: 34.337 m³
